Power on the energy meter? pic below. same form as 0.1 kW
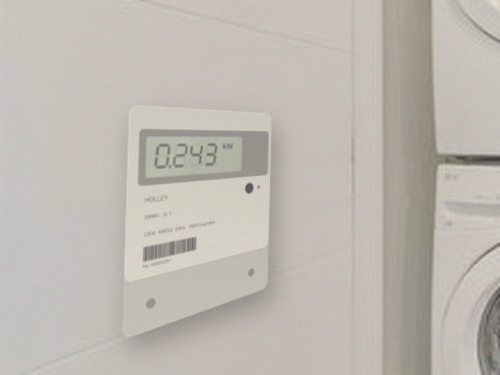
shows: 0.243 kW
